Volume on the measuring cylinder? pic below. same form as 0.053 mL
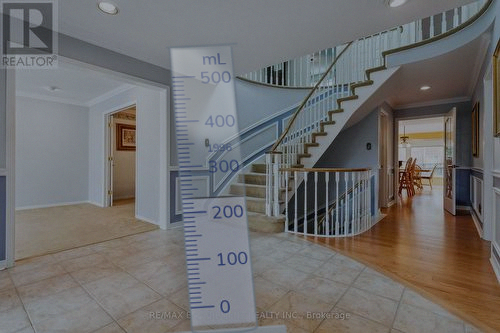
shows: 230 mL
